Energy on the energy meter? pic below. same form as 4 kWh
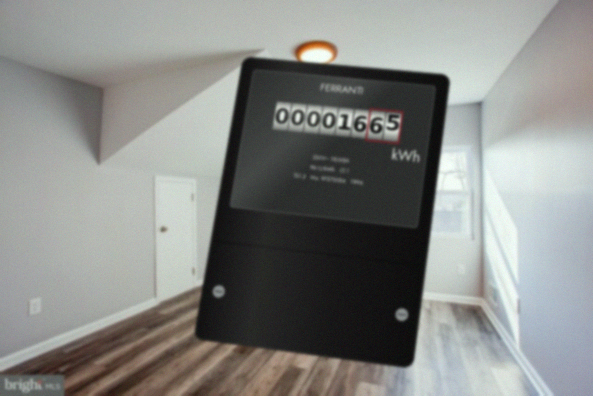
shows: 16.65 kWh
